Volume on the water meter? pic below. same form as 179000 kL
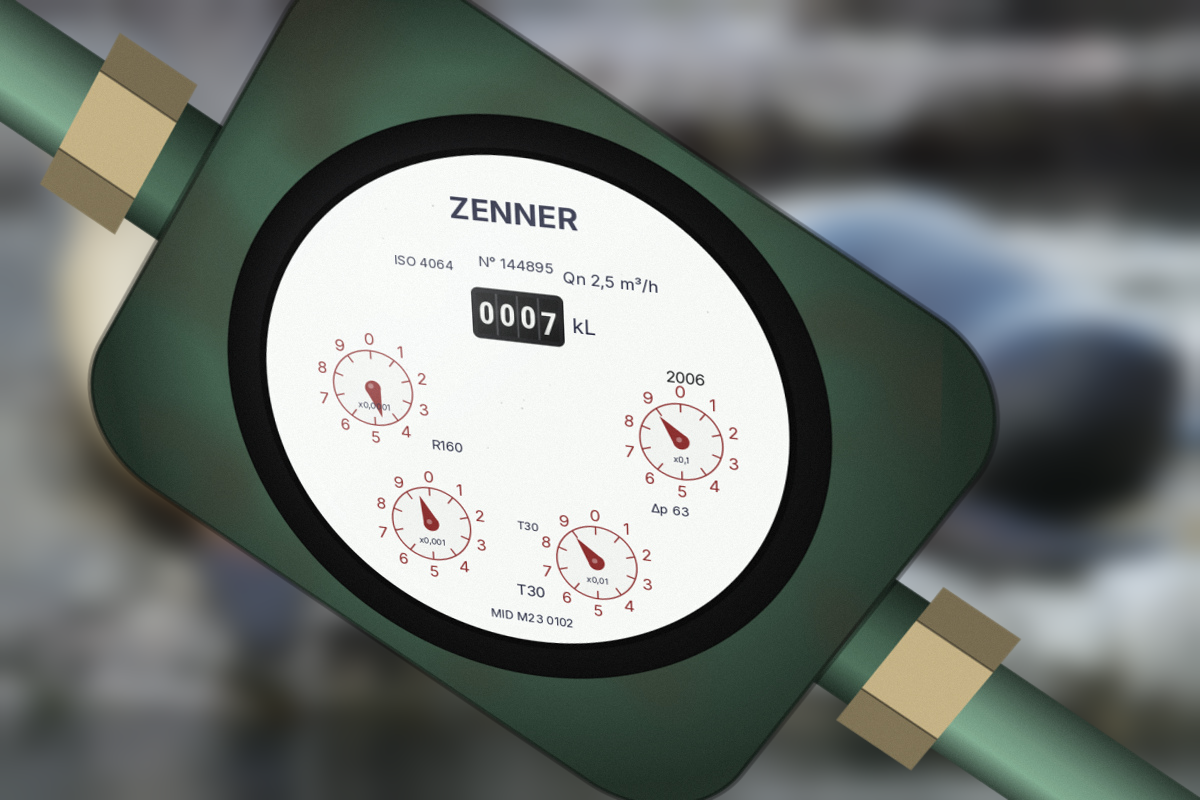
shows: 6.8894 kL
